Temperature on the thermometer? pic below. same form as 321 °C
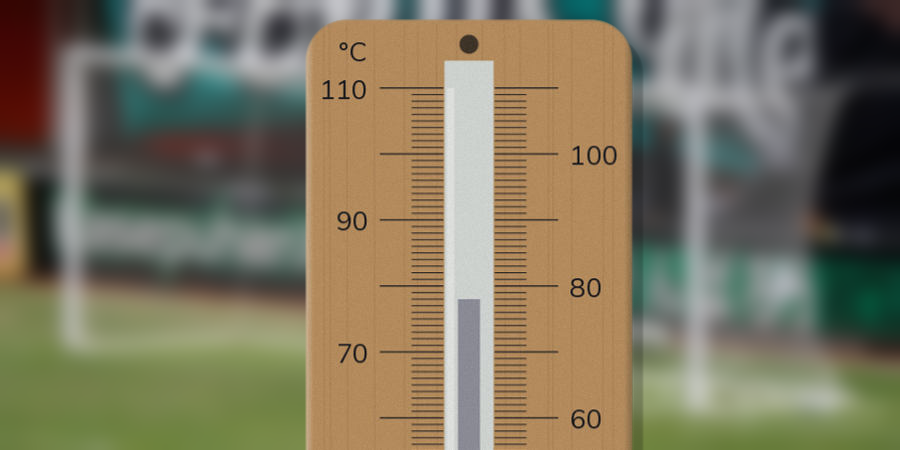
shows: 78 °C
